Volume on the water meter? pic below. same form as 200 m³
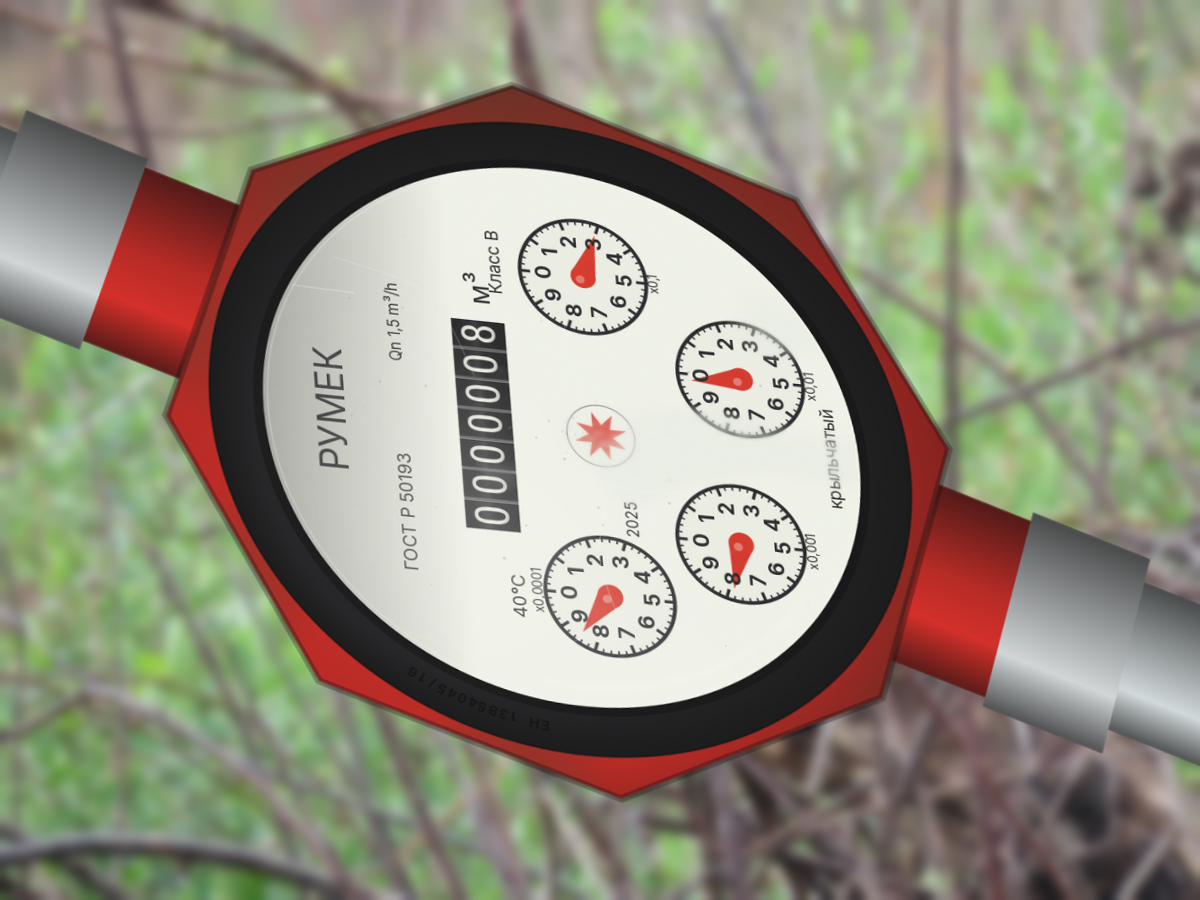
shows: 8.2978 m³
